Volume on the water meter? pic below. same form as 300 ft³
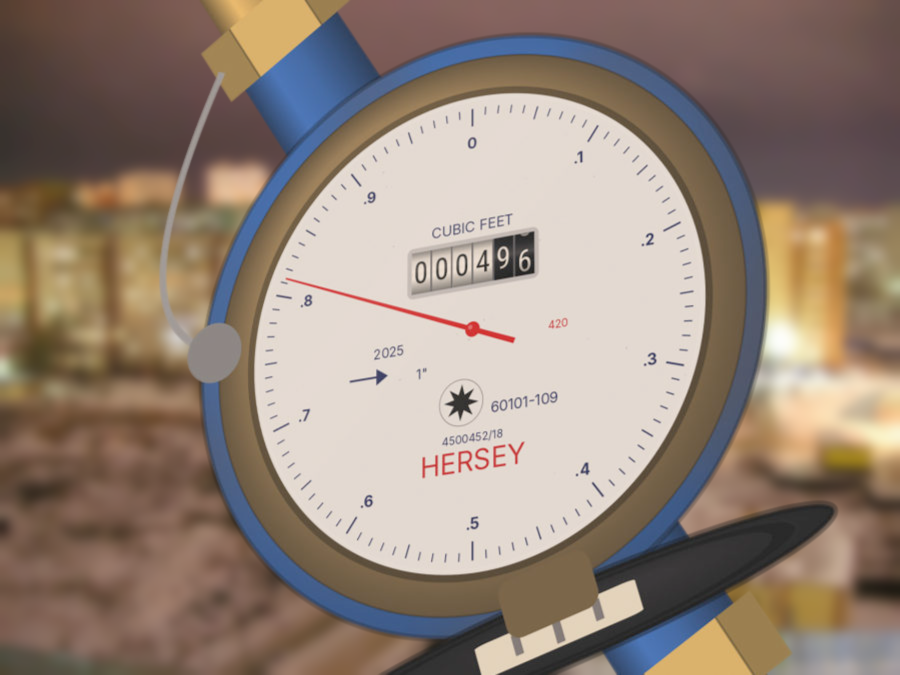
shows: 495.81 ft³
